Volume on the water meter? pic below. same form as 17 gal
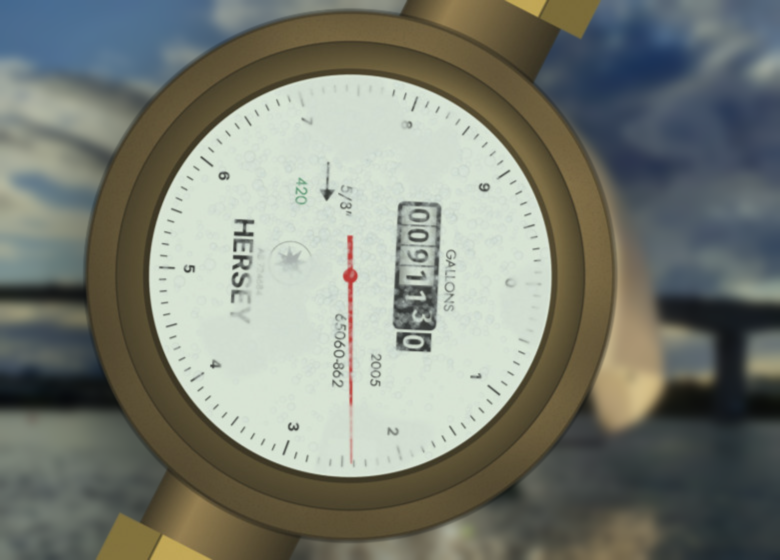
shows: 91132.4 gal
